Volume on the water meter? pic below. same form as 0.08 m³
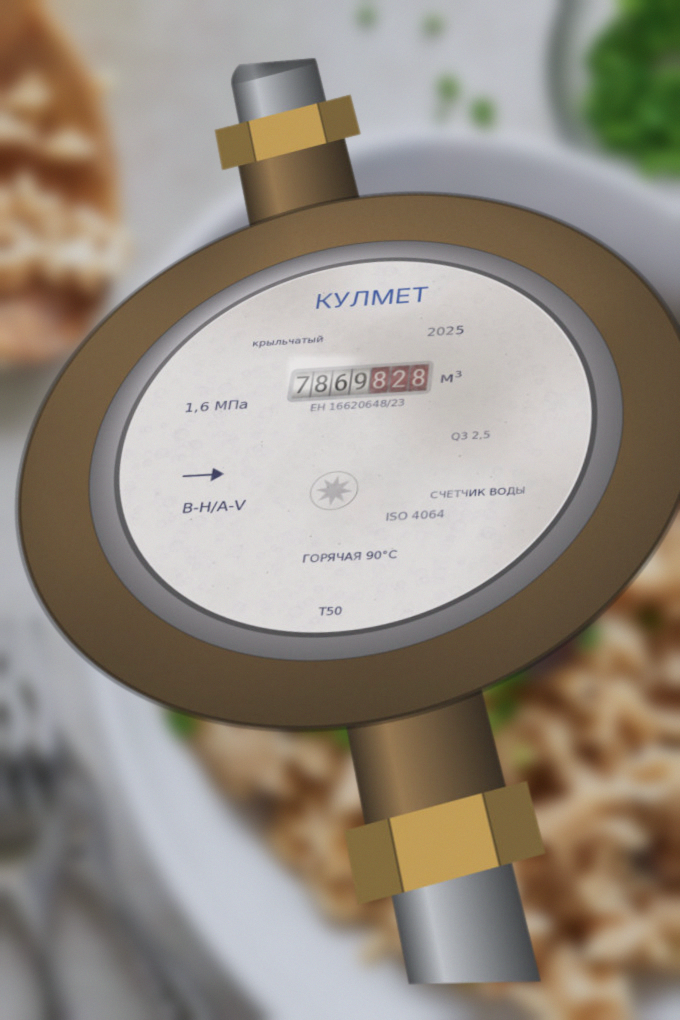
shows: 7869.828 m³
